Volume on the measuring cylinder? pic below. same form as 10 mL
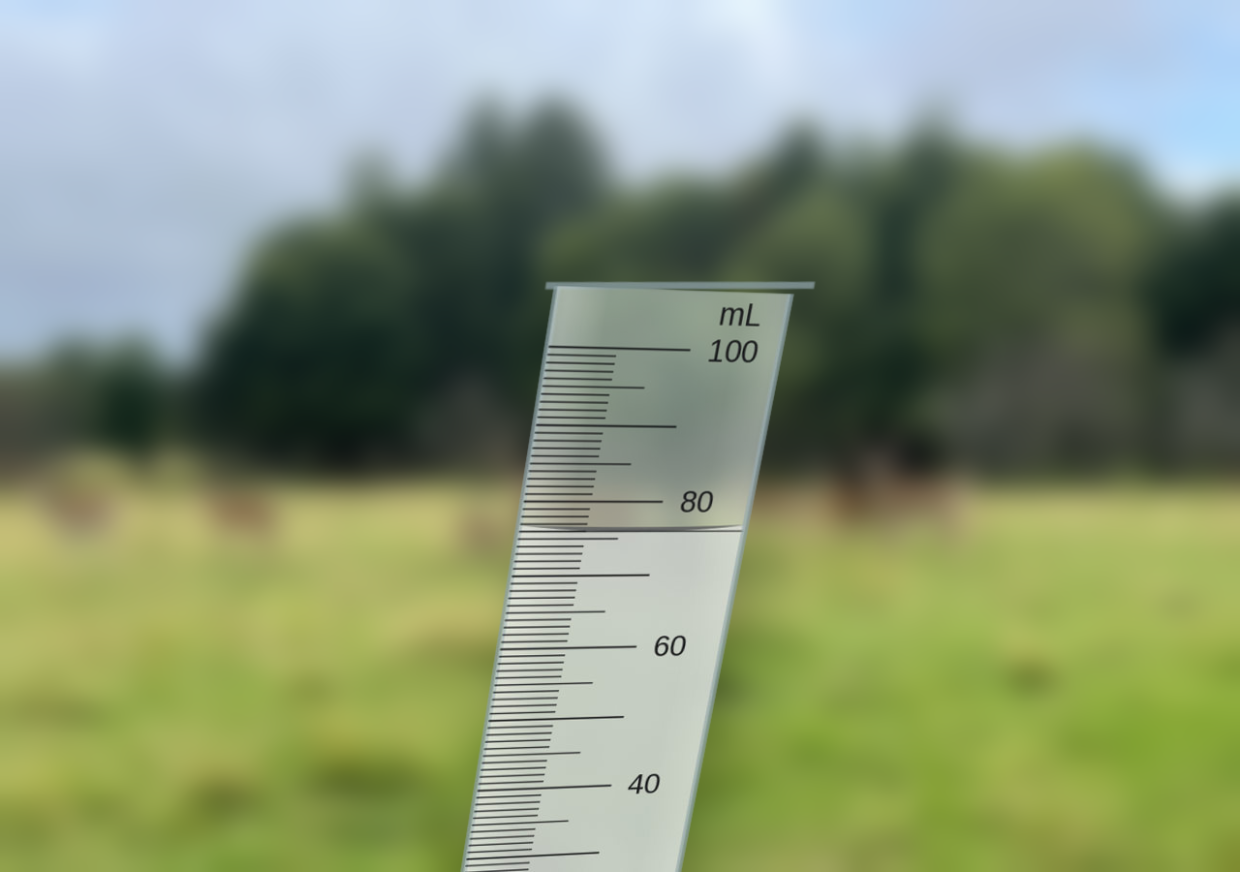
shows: 76 mL
